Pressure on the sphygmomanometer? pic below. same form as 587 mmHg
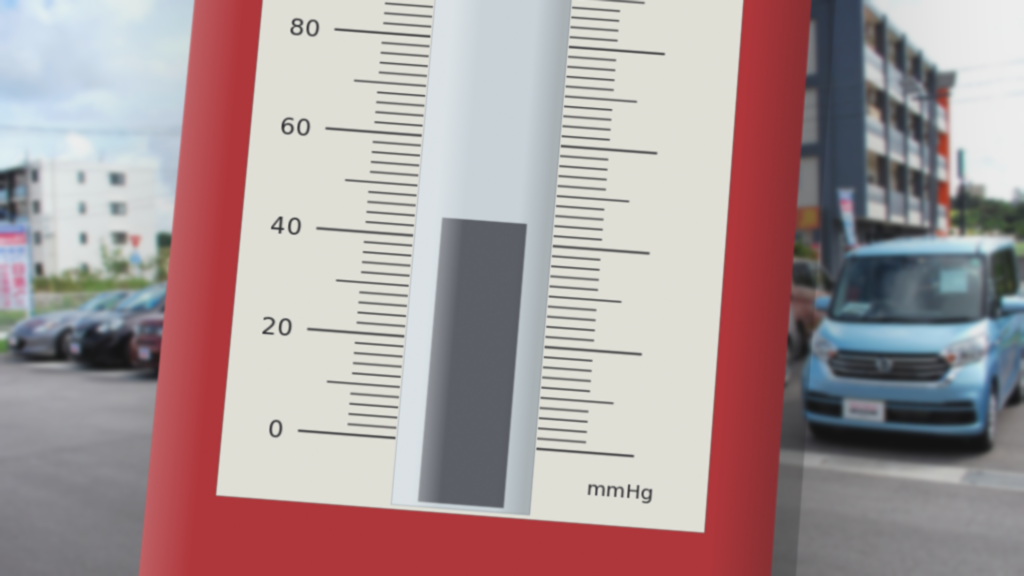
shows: 44 mmHg
